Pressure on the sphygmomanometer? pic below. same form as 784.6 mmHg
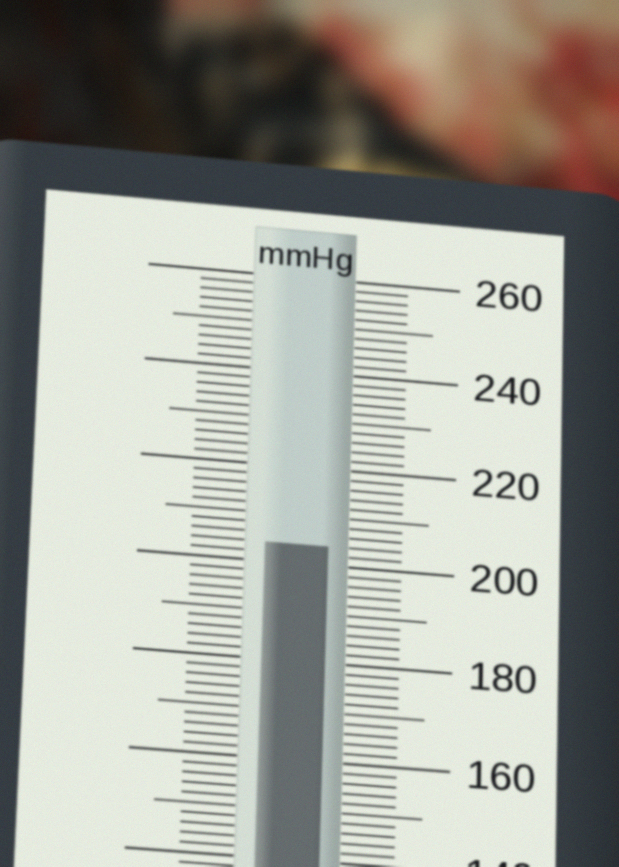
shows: 204 mmHg
